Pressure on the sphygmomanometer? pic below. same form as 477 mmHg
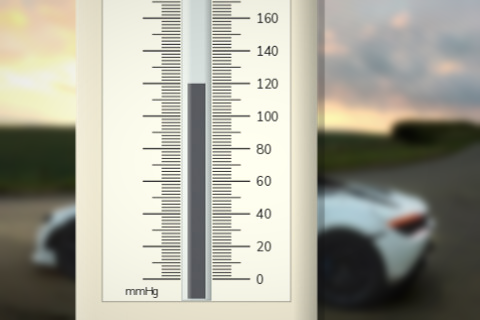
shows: 120 mmHg
